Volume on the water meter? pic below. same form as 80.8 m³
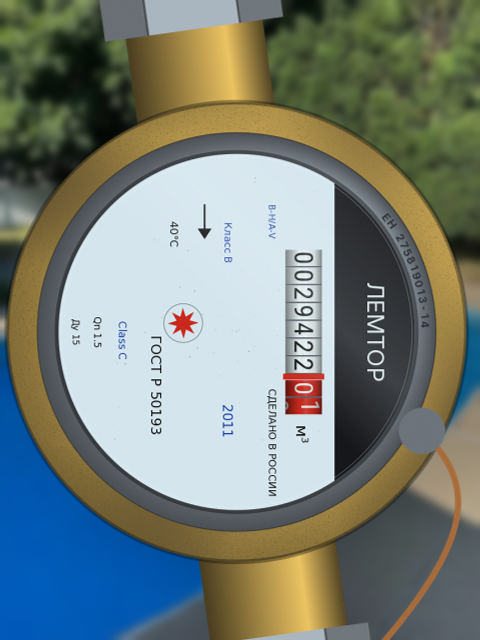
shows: 29422.01 m³
